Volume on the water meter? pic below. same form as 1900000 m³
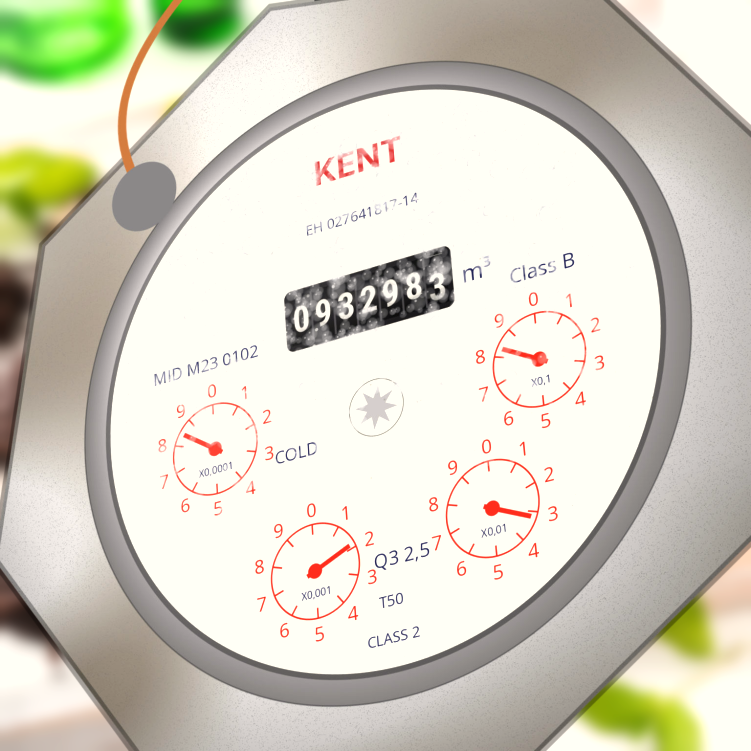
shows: 932982.8318 m³
